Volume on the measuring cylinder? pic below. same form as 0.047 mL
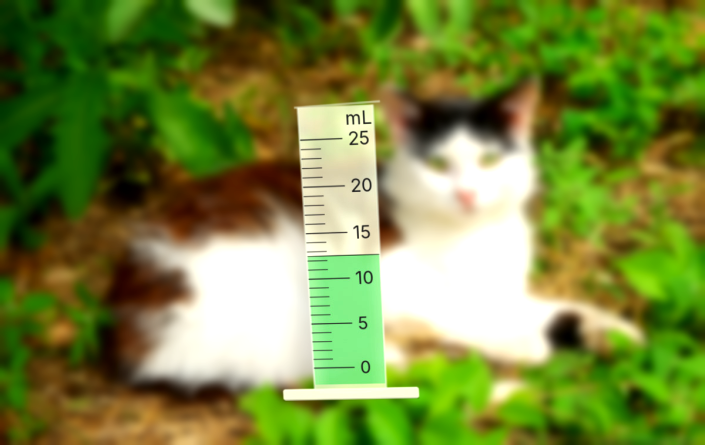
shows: 12.5 mL
